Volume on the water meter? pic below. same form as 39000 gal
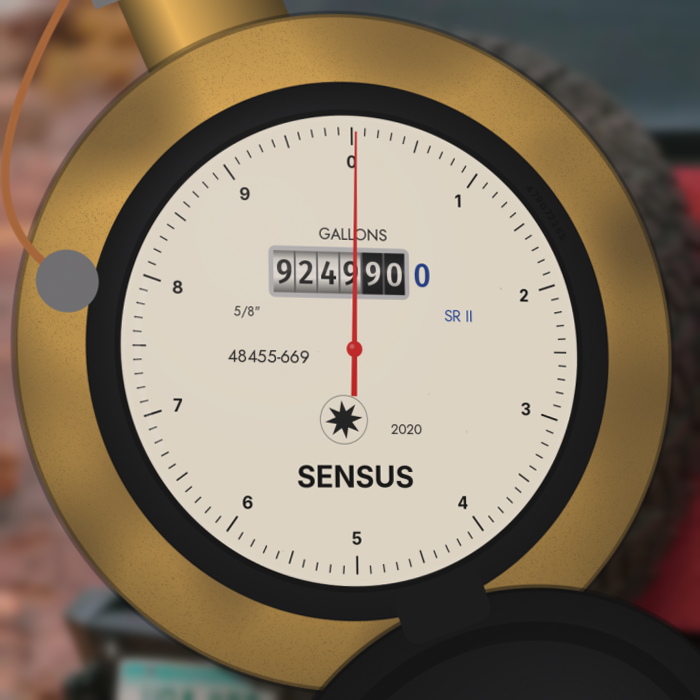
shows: 9249900.0 gal
